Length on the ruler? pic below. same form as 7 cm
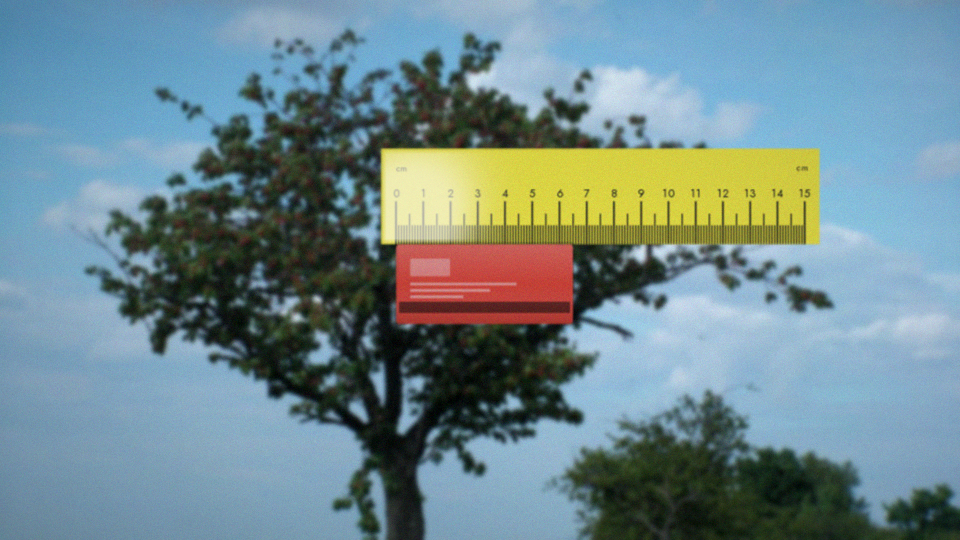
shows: 6.5 cm
